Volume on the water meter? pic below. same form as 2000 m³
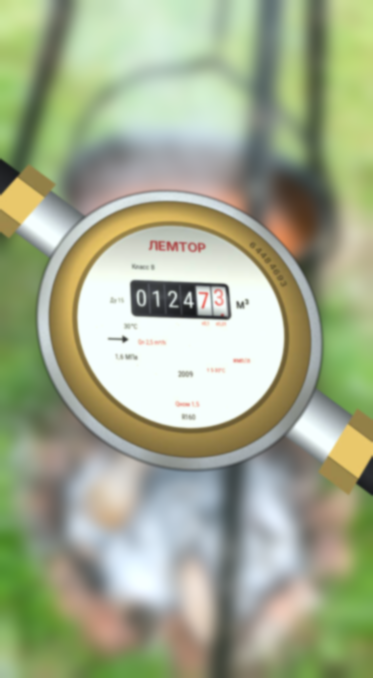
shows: 124.73 m³
